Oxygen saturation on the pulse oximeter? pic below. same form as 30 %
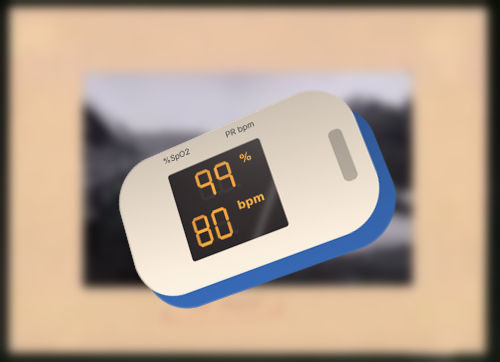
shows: 99 %
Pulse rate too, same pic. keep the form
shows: 80 bpm
